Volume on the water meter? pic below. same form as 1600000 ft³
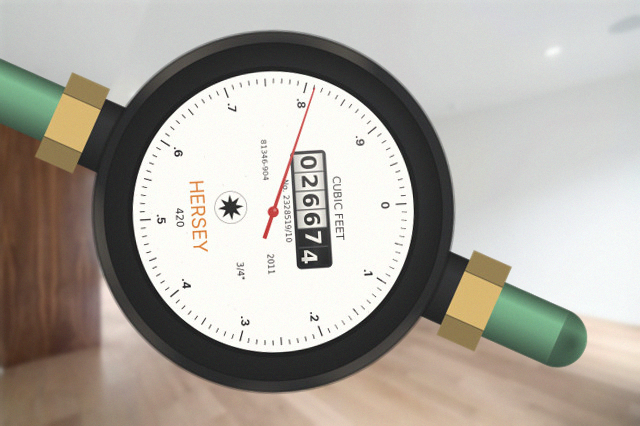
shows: 26673.81 ft³
